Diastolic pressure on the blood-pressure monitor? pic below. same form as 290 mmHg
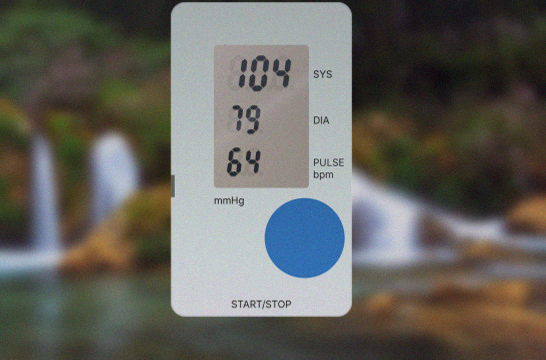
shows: 79 mmHg
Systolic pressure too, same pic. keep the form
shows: 104 mmHg
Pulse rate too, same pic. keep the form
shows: 64 bpm
